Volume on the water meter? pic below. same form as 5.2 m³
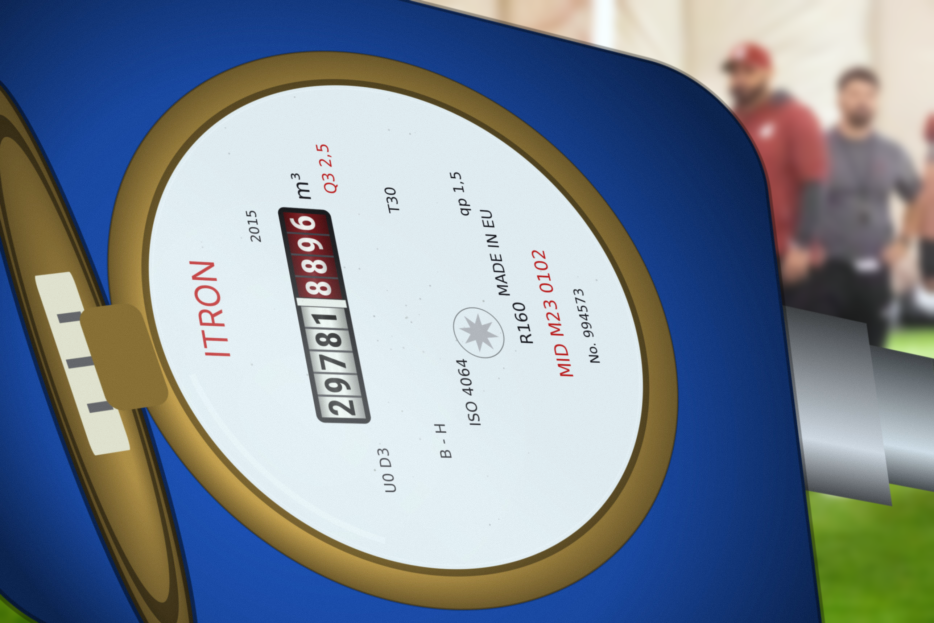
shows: 29781.8896 m³
